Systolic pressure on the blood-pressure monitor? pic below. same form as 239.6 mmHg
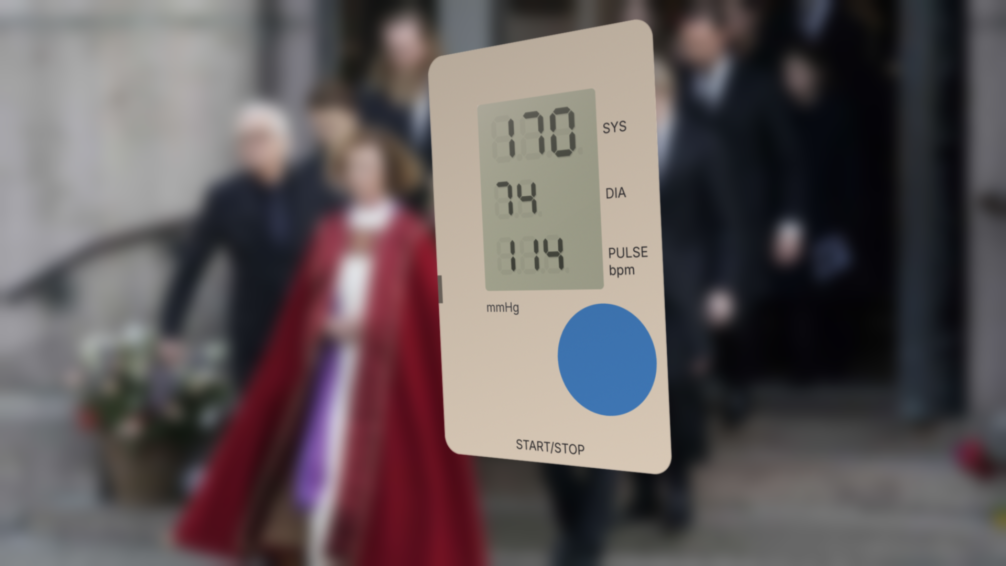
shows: 170 mmHg
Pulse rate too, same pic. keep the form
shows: 114 bpm
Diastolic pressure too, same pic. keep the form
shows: 74 mmHg
